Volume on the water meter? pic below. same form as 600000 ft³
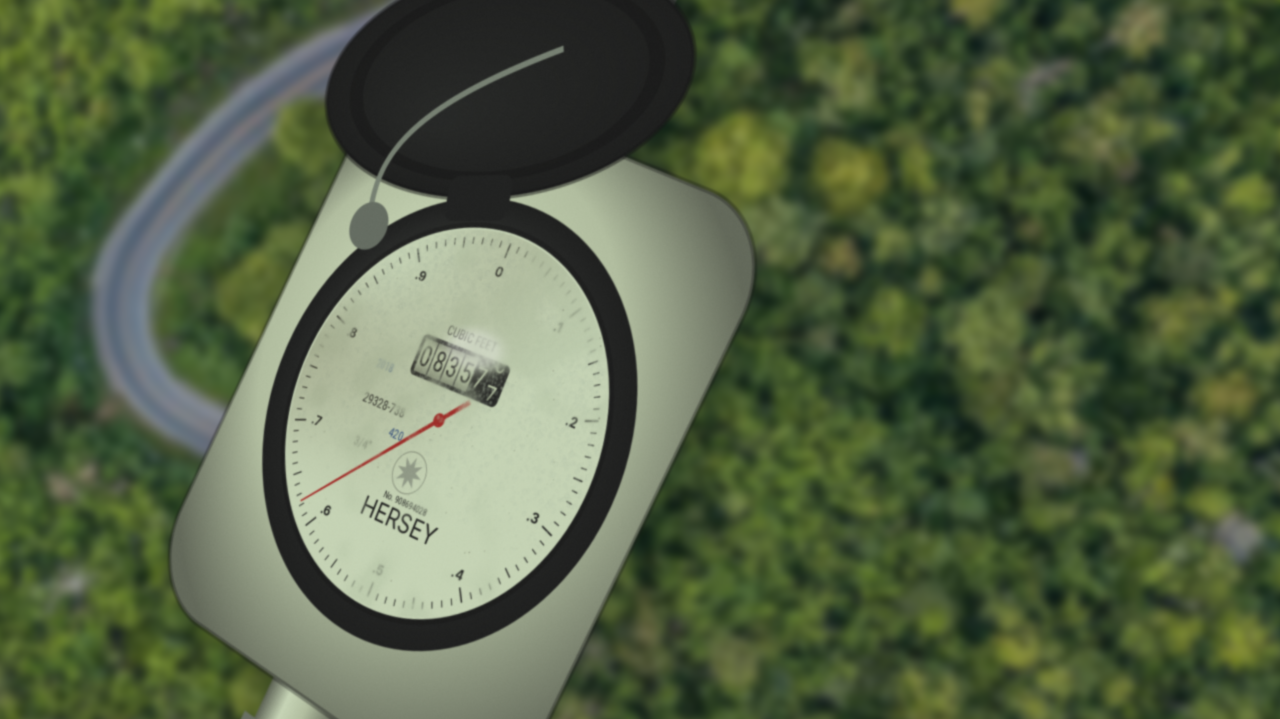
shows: 83576.62 ft³
